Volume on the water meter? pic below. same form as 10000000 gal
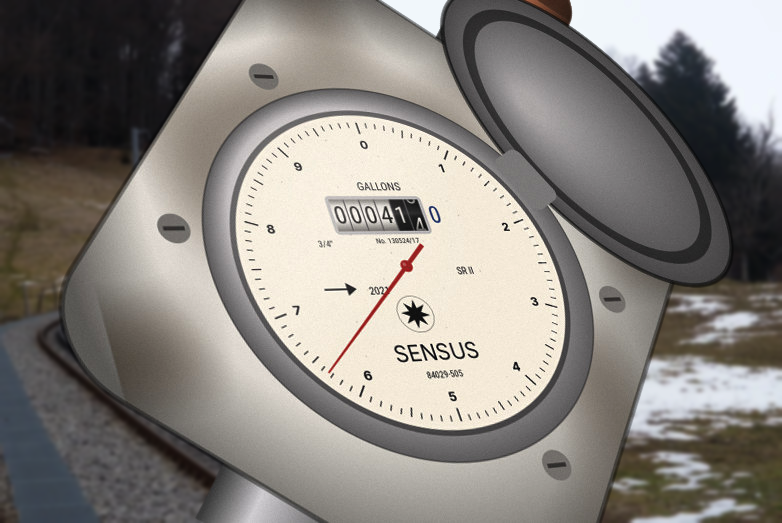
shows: 4136.3 gal
